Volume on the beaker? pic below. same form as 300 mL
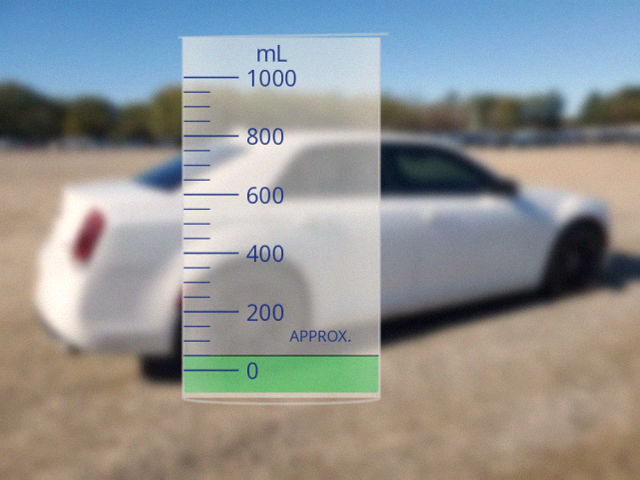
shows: 50 mL
